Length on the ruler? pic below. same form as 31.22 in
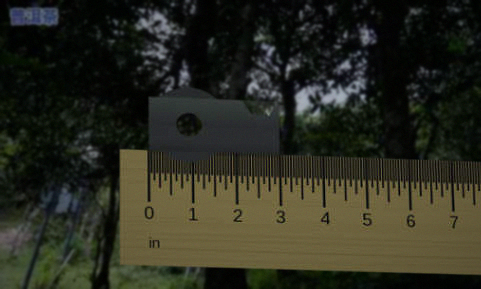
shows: 3 in
